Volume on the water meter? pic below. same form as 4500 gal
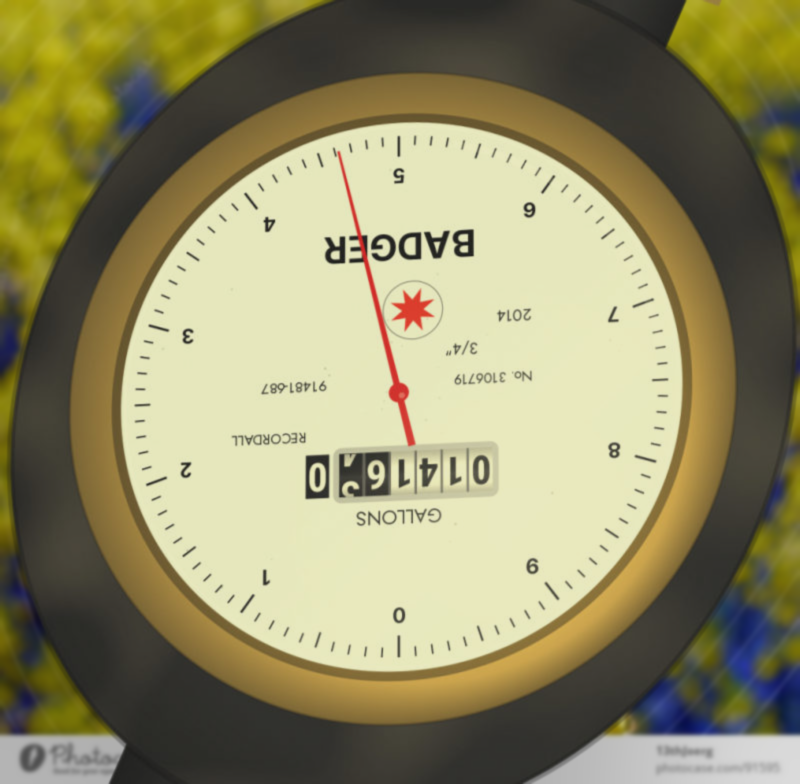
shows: 141634.6 gal
